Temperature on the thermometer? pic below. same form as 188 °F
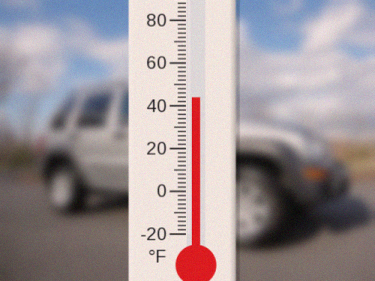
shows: 44 °F
